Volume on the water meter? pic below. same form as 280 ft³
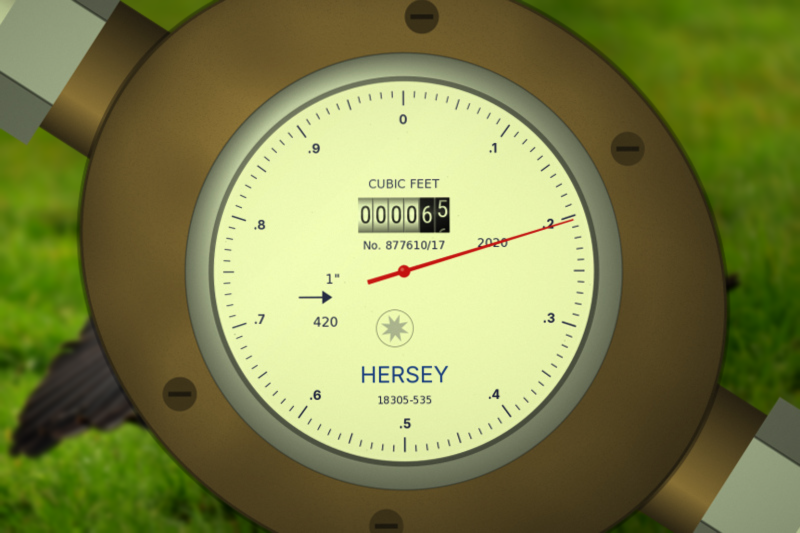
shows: 65.20 ft³
